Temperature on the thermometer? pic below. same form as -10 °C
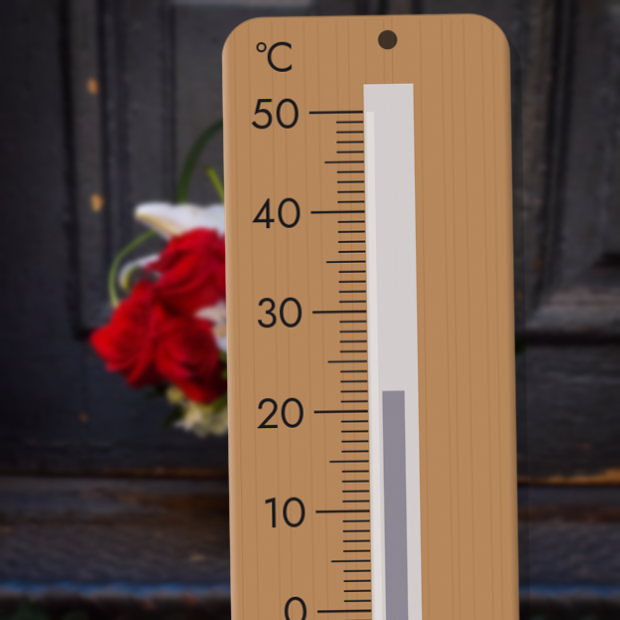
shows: 22 °C
